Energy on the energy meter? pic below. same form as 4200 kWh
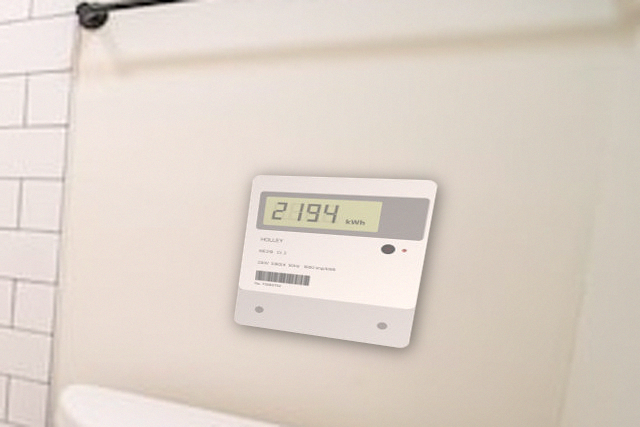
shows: 2194 kWh
